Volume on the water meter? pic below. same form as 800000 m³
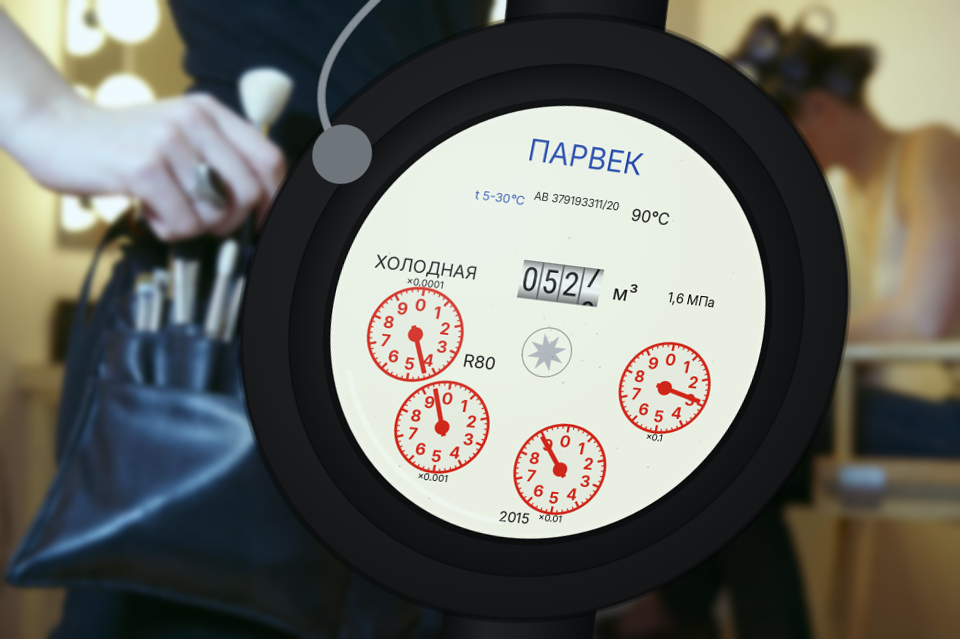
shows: 527.2894 m³
